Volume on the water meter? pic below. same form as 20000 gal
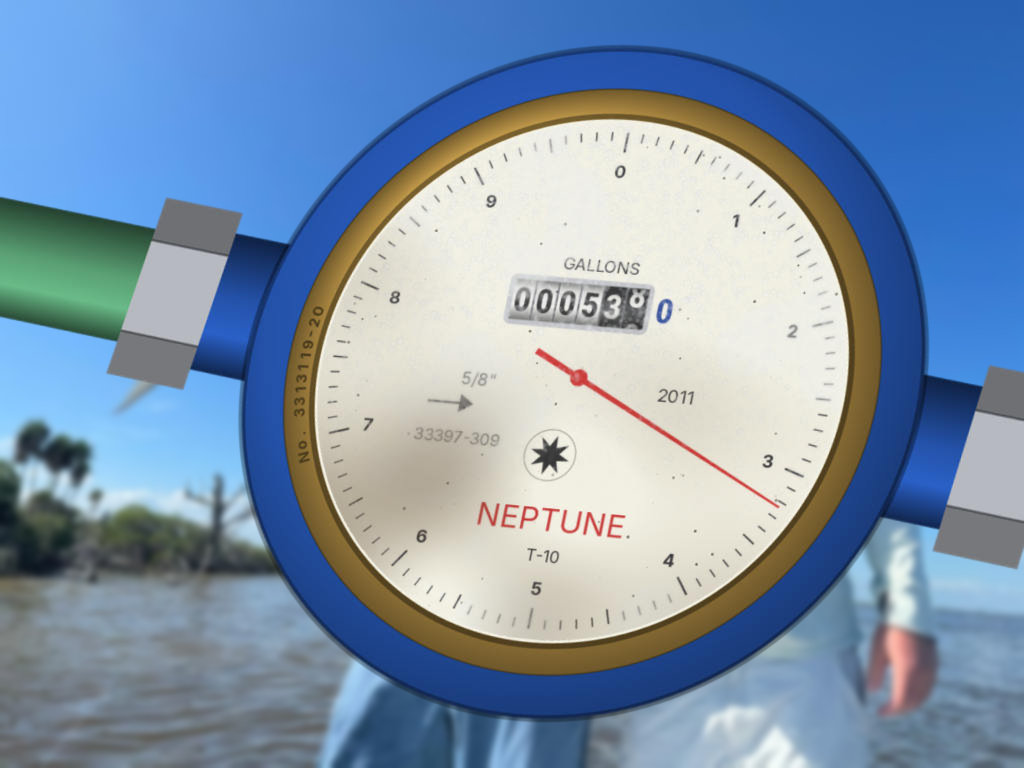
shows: 5383.2 gal
